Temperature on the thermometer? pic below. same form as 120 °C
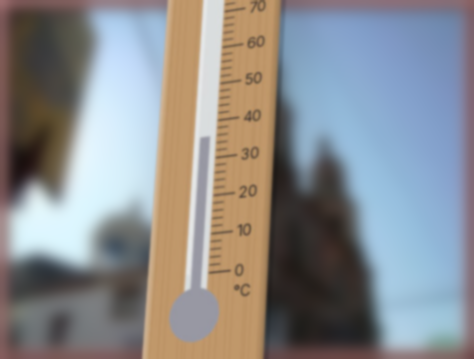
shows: 36 °C
